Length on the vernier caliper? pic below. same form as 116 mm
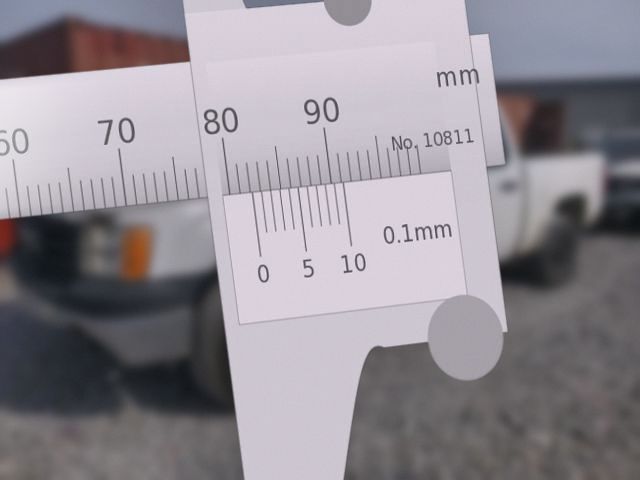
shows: 82.2 mm
